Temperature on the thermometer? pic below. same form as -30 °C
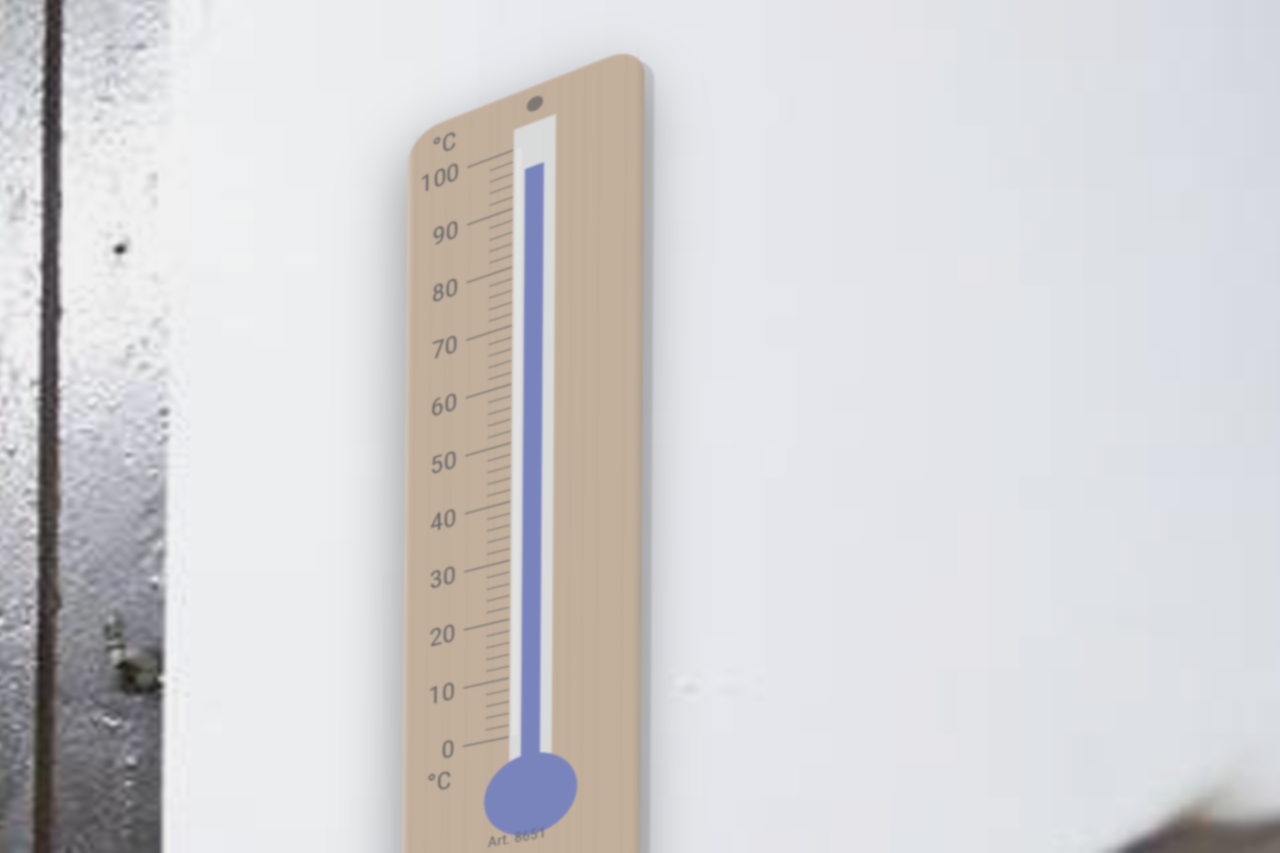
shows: 96 °C
